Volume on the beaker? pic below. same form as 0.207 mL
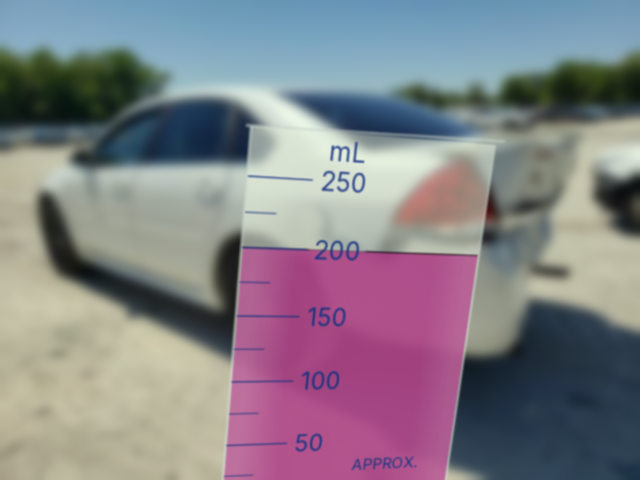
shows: 200 mL
